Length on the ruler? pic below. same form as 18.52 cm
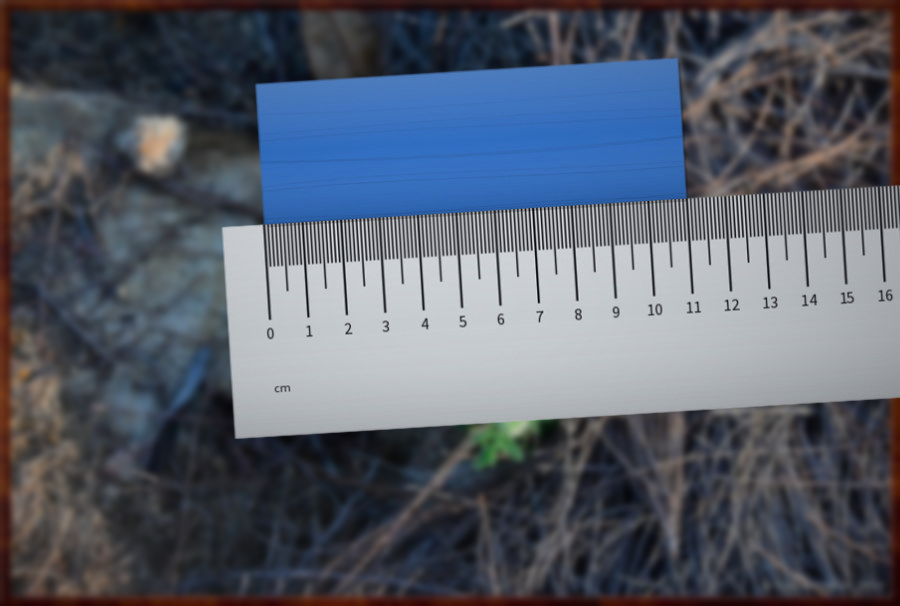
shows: 11 cm
